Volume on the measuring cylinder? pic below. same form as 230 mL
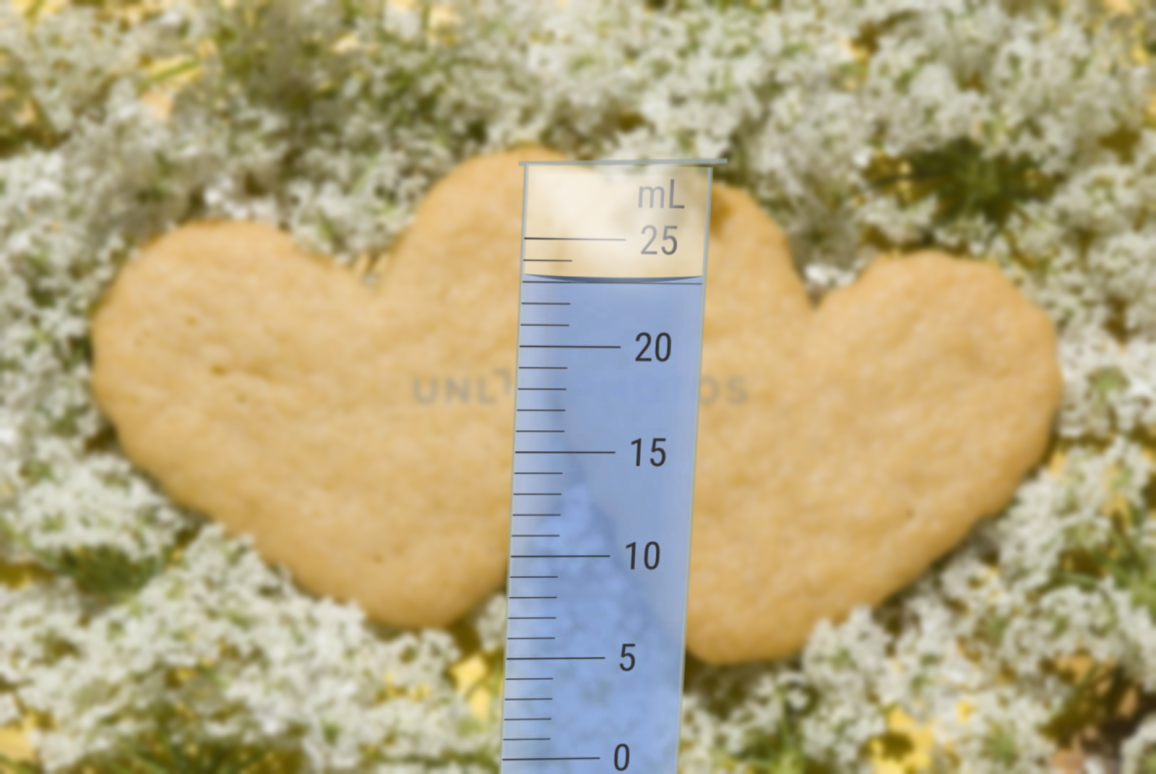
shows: 23 mL
